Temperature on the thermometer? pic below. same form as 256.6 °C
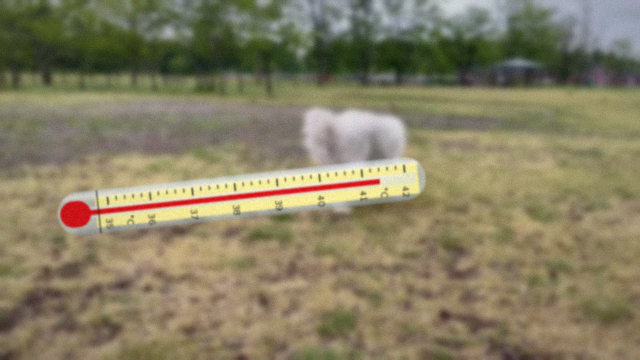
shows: 41.4 °C
